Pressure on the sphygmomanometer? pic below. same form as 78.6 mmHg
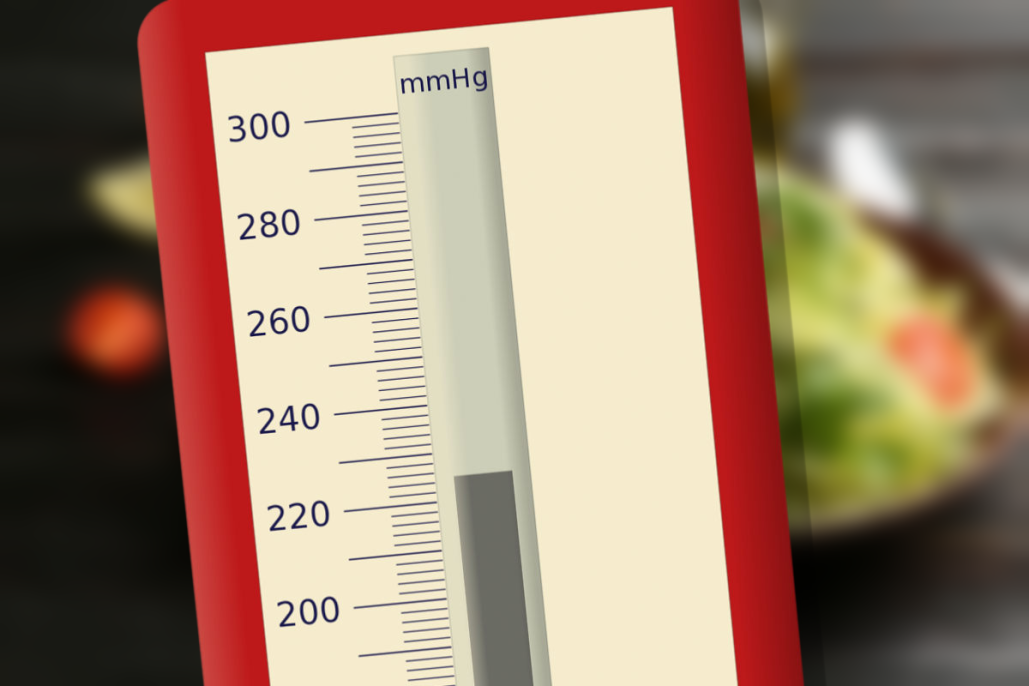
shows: 225 mmHg
